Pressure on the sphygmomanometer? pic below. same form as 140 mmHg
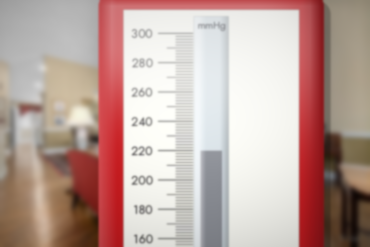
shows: 220 mmHg
